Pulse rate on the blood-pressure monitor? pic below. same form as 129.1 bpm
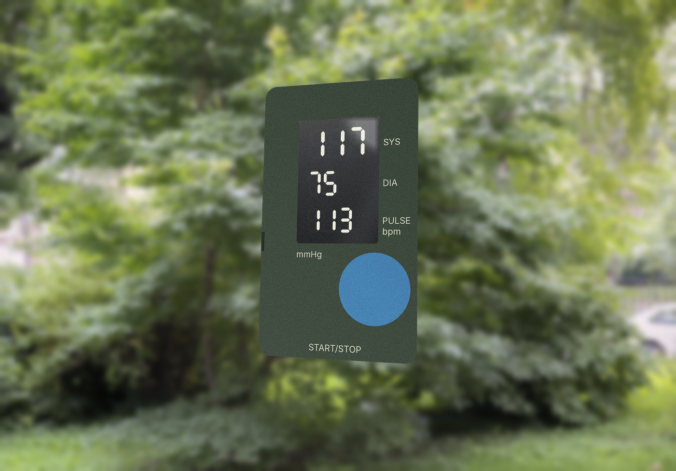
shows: 113 bpm
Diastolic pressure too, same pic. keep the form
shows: 75 mmHg
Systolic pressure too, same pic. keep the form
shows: 117 mmHg
